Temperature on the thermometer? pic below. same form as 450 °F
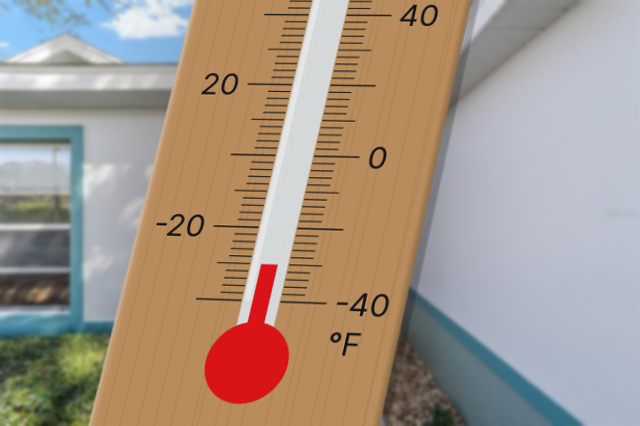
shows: -30 °F
